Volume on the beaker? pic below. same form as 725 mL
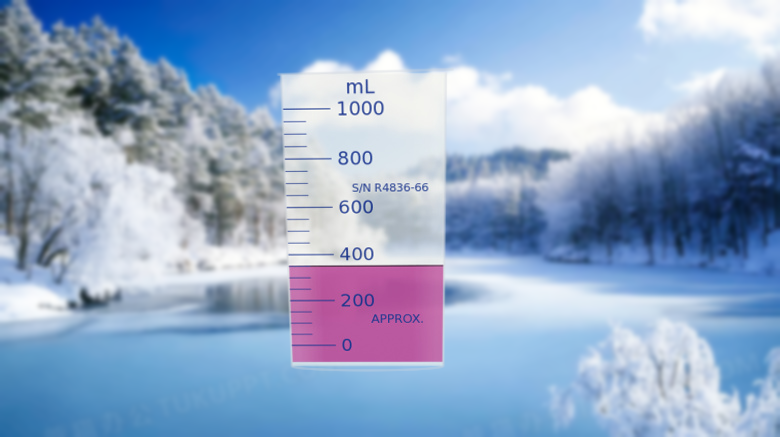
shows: 350 mL
